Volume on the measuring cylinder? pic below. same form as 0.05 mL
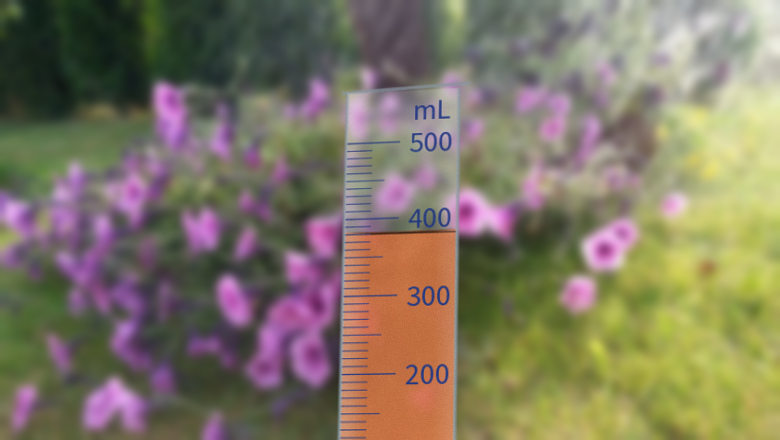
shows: 380 mL
